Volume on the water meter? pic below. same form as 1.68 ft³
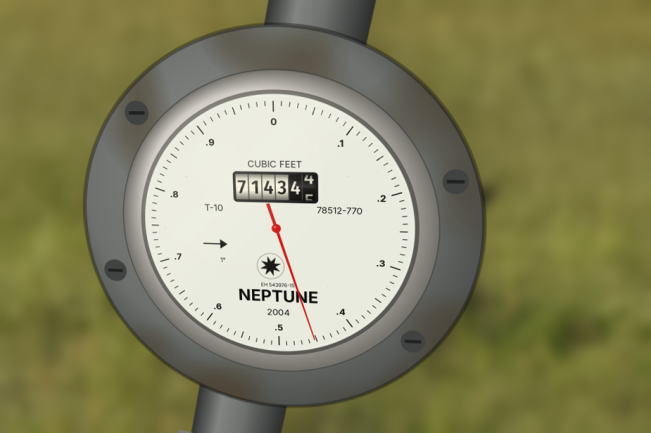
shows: 714344.45 ft³
